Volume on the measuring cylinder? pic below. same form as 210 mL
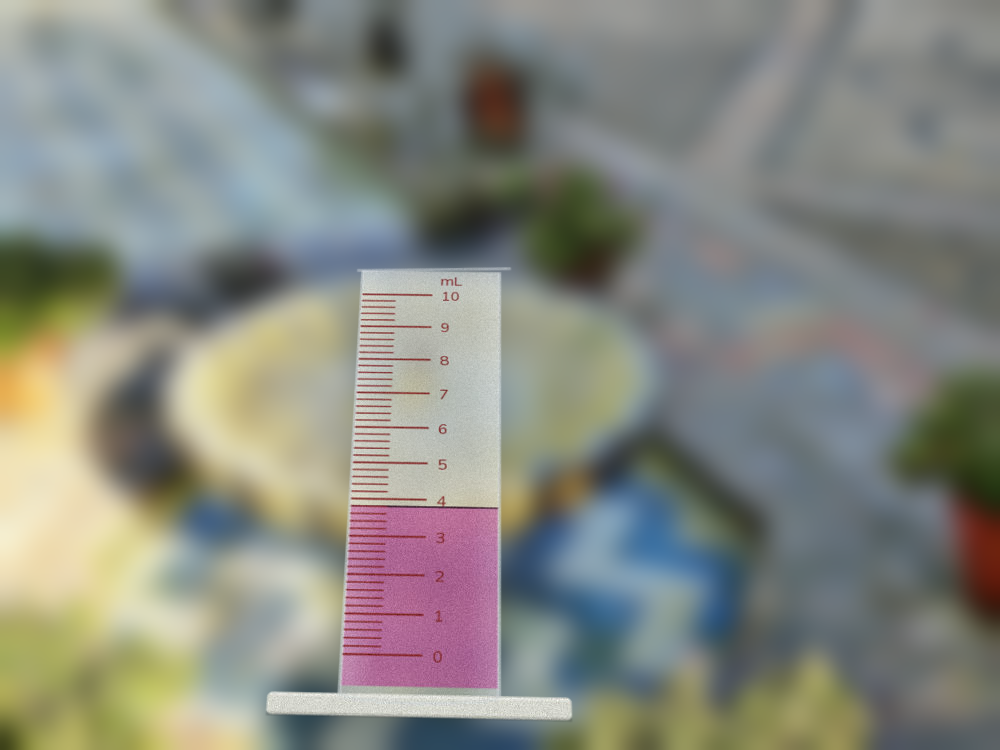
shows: 3.8 mL
